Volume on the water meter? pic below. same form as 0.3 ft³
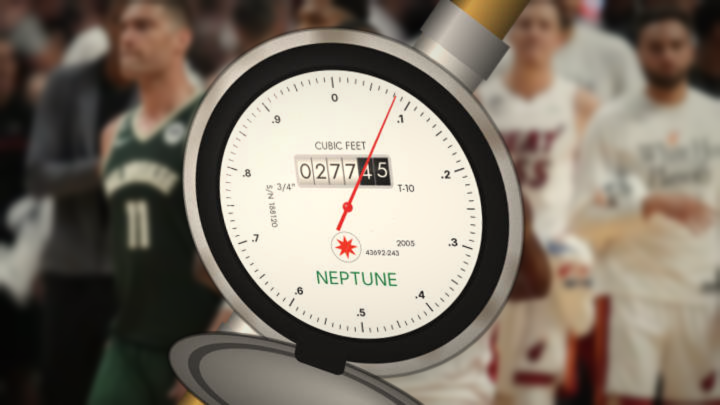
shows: 27745.08 ft³
